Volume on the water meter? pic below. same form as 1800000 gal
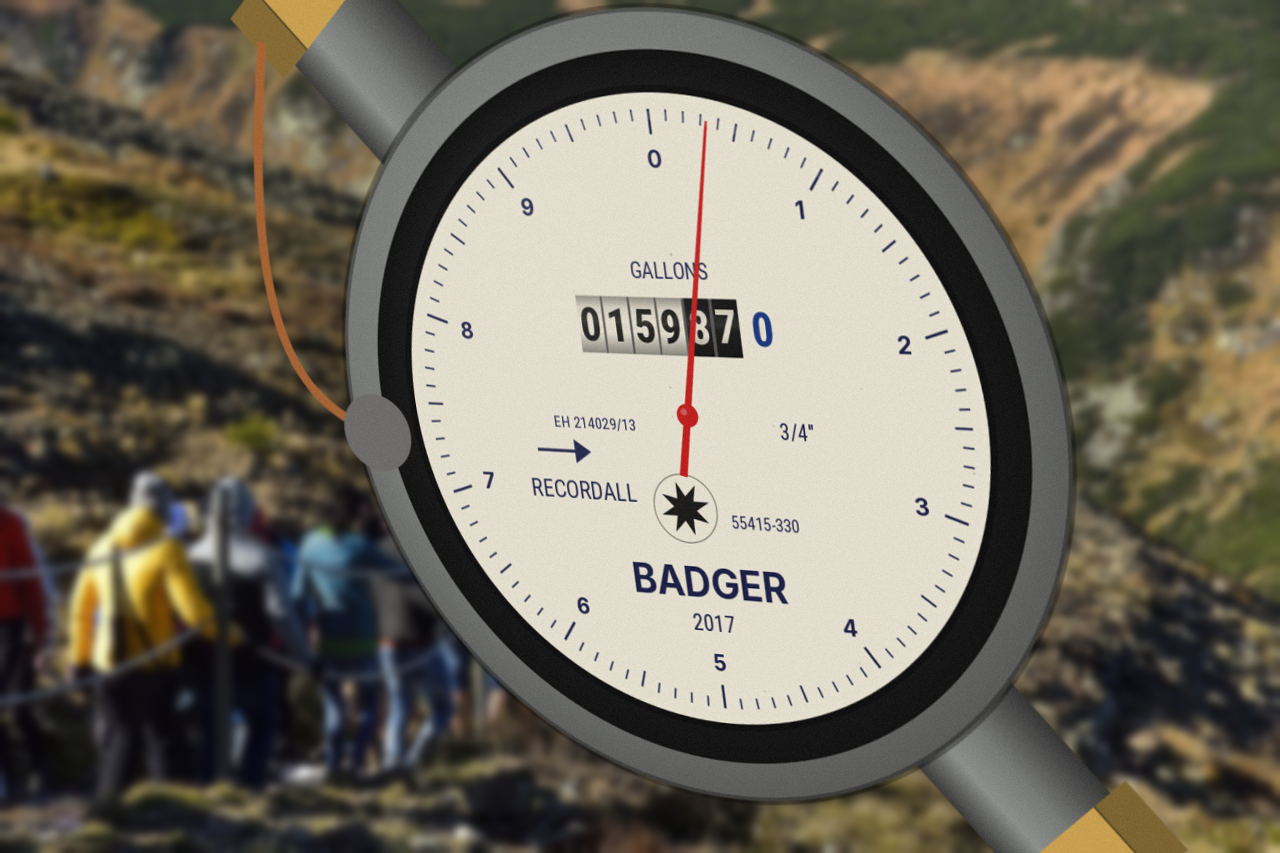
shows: 159870.3 gal
